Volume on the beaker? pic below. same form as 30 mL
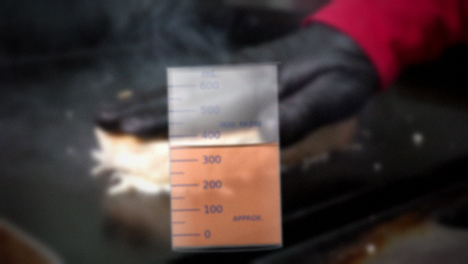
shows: 350 mL
